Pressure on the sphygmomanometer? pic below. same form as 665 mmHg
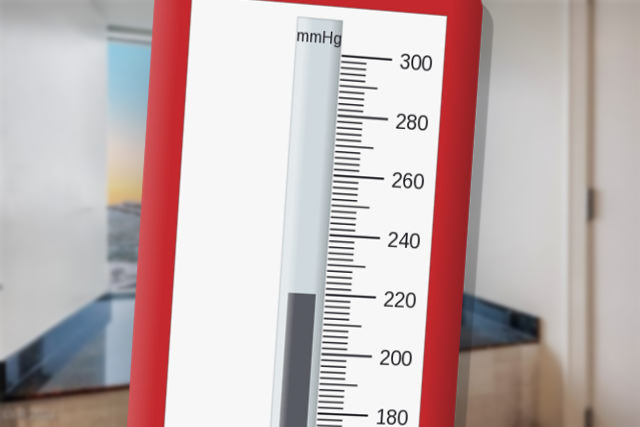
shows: 220 mmHg
